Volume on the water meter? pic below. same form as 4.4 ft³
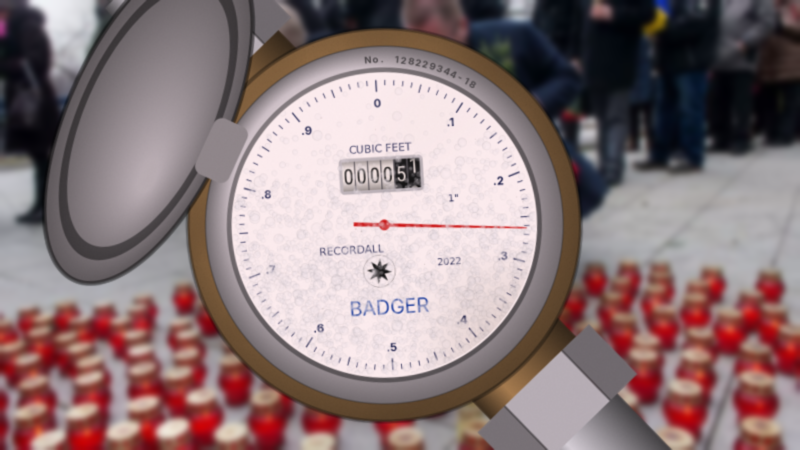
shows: 51.26 ft³
